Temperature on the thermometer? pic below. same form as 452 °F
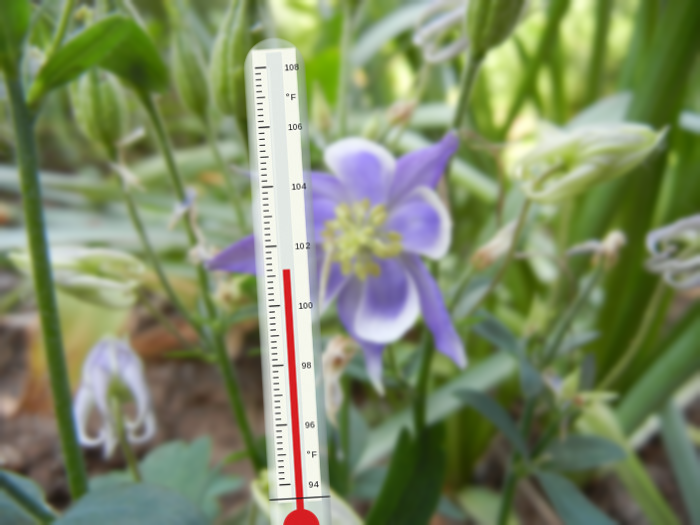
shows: 101.2 °F
